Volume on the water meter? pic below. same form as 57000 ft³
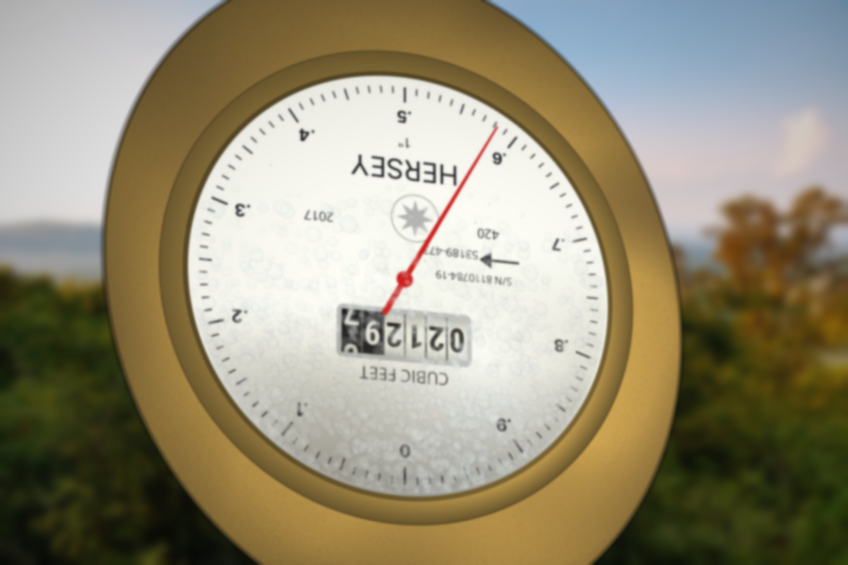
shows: 21296.58 ft³
